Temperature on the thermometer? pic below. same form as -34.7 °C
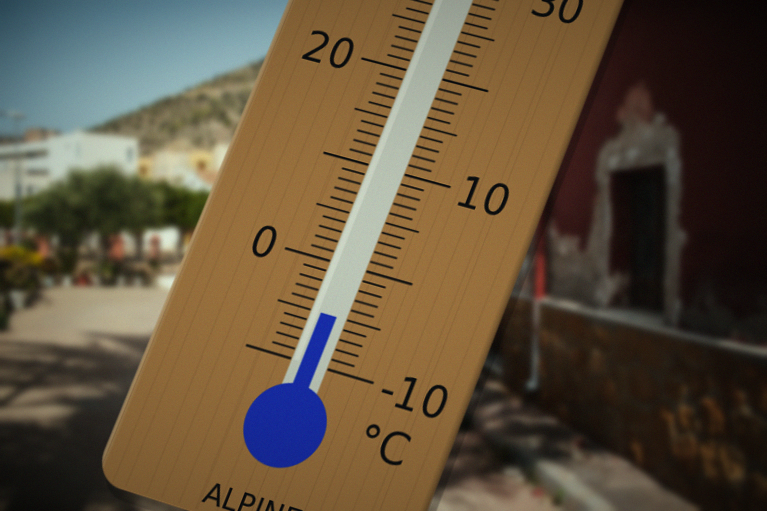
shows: -5 °C
